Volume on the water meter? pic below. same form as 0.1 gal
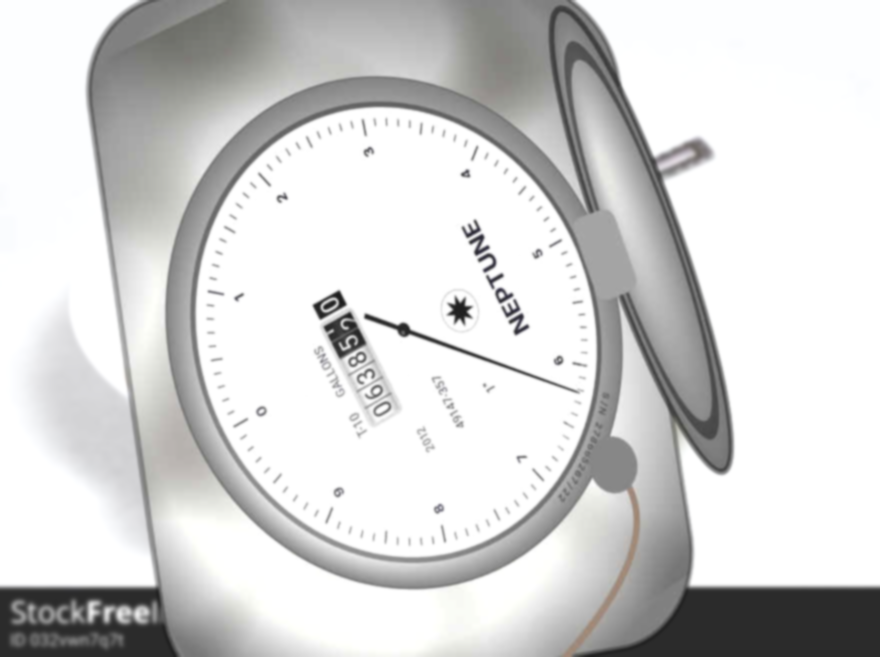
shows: 638516.2 gal
